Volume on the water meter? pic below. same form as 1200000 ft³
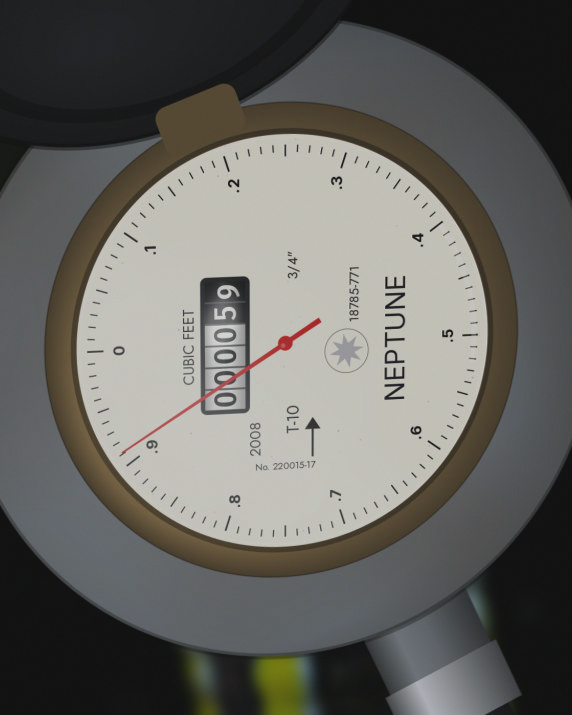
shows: 58.91 ft³
